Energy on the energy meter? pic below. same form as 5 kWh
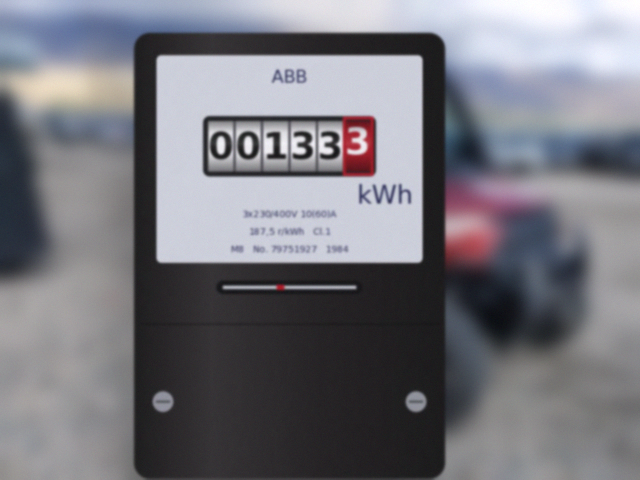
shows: 133.3 kWh
